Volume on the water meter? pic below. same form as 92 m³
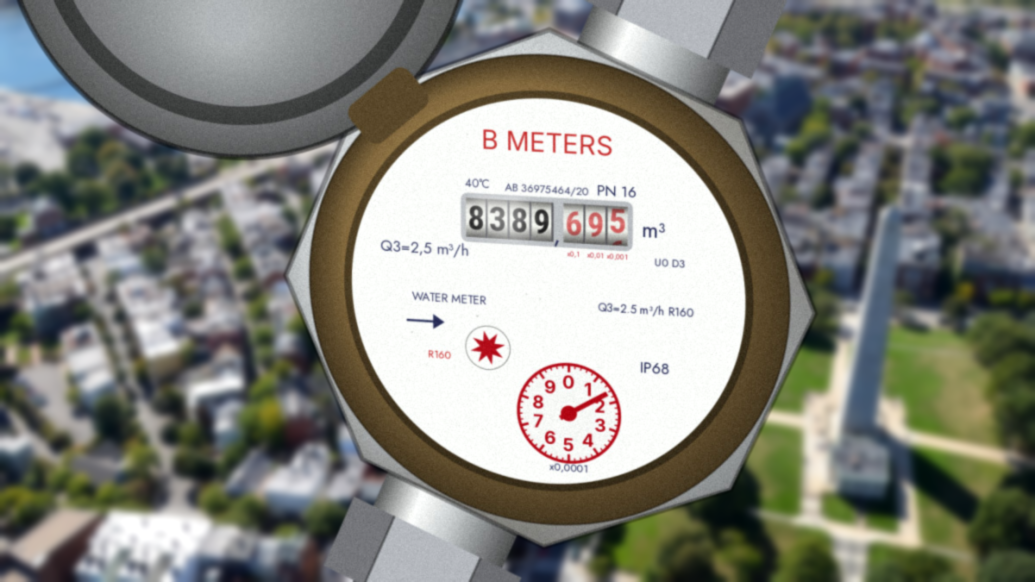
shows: 8389.6951 m³
